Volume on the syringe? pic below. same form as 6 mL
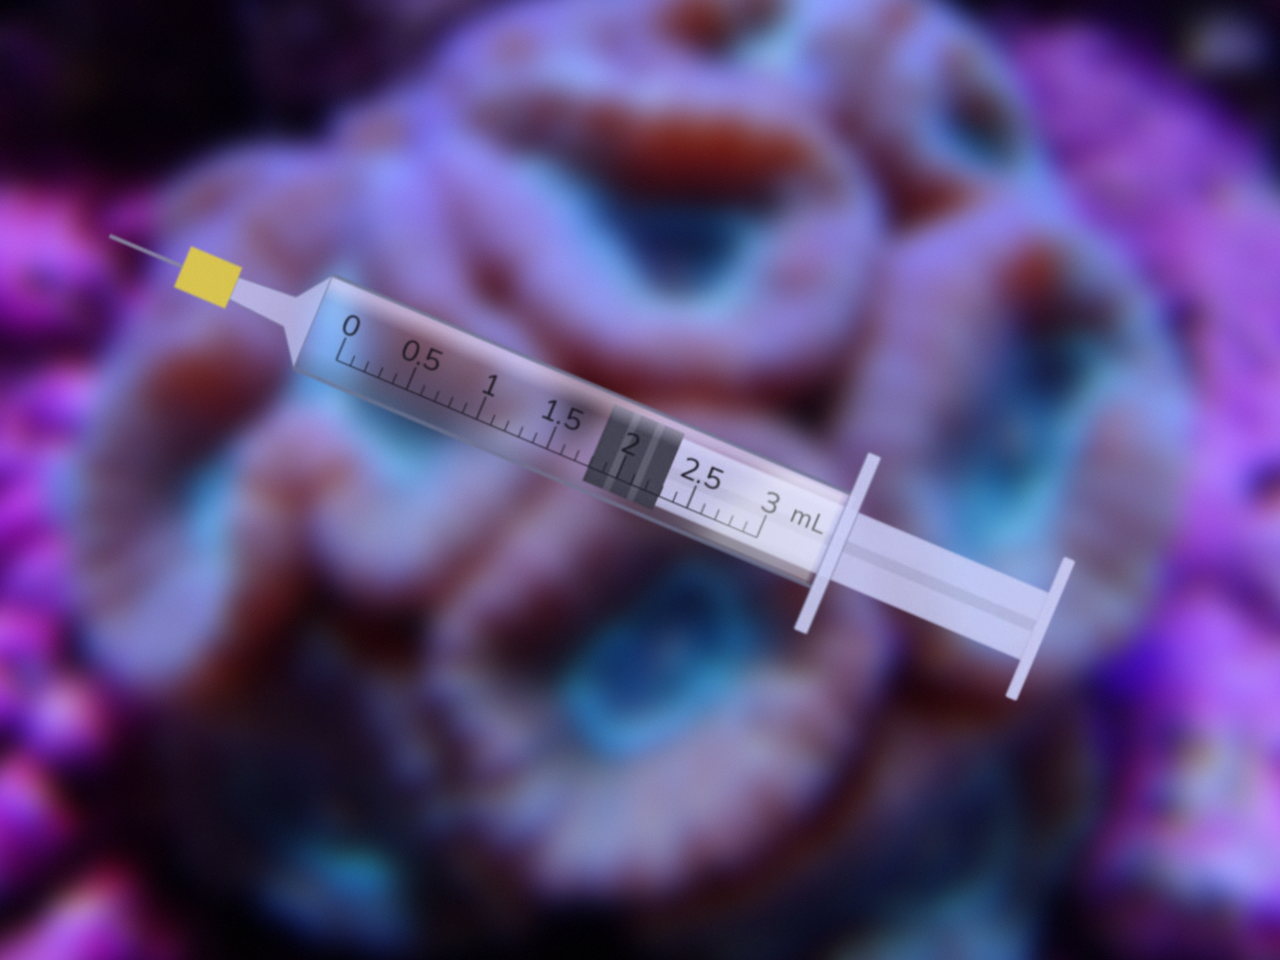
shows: 1.8 mL
